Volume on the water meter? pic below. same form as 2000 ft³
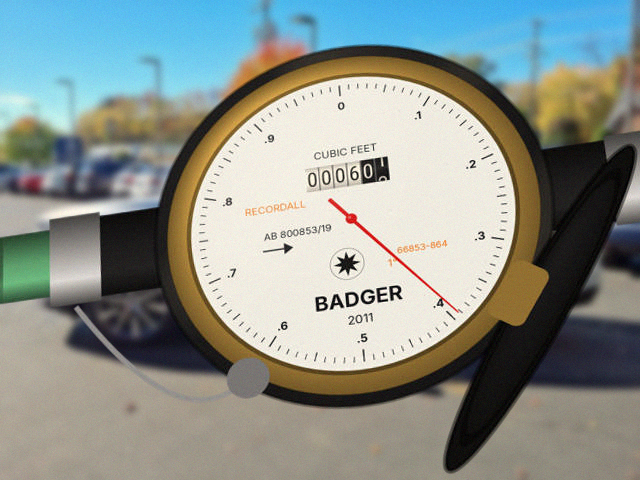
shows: 601.39 ft³
